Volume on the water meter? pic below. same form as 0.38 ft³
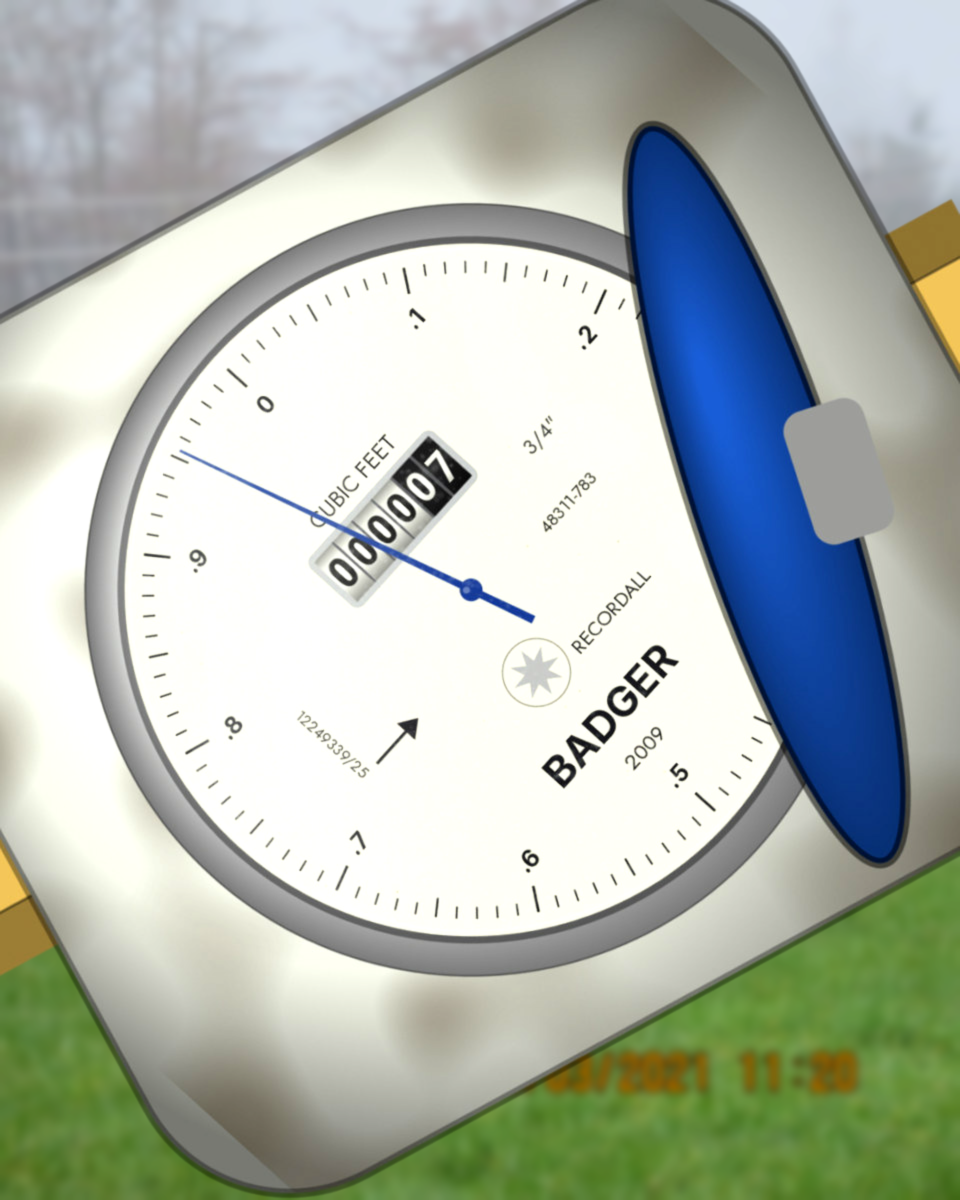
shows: 6.95 ft³
